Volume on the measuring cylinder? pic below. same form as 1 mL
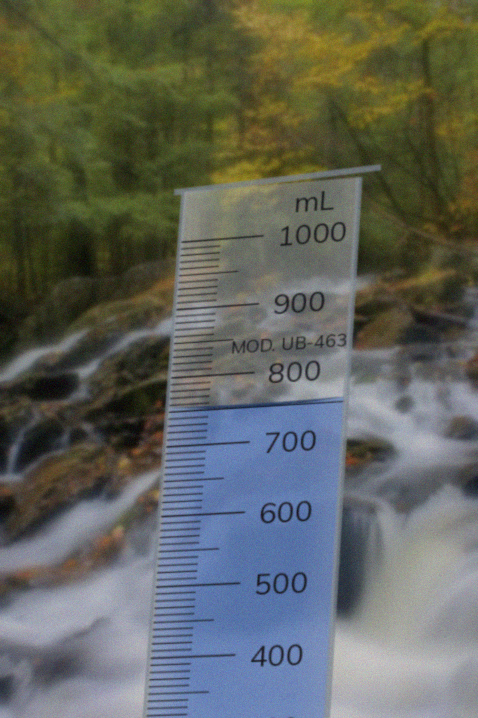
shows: 750 mL
